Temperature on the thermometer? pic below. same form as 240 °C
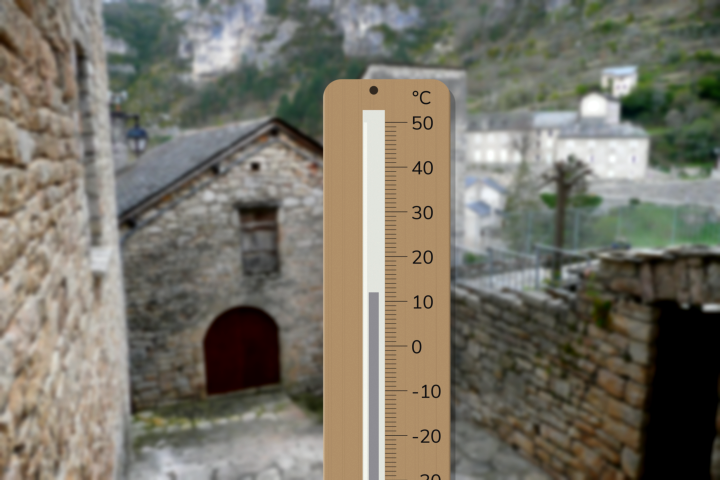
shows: 12 °C
